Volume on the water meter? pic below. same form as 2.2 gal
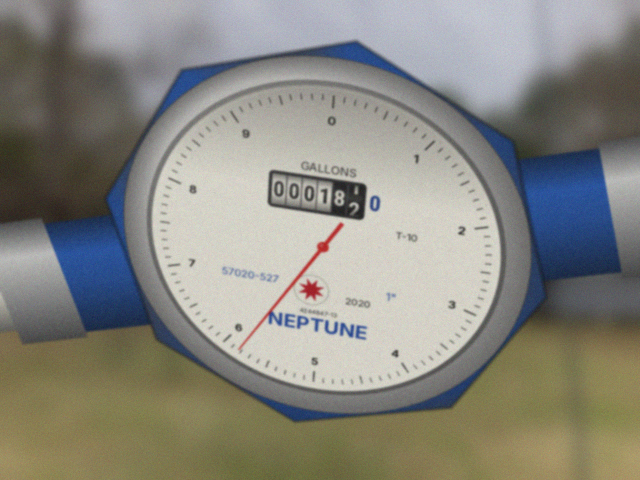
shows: 1815.8 gal
